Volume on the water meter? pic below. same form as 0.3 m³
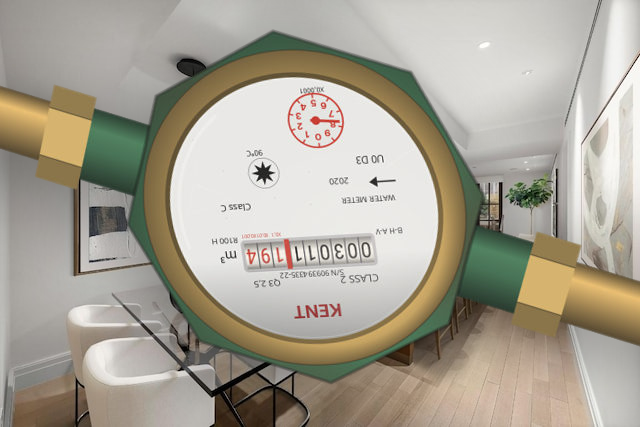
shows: 3011.1947 m³
